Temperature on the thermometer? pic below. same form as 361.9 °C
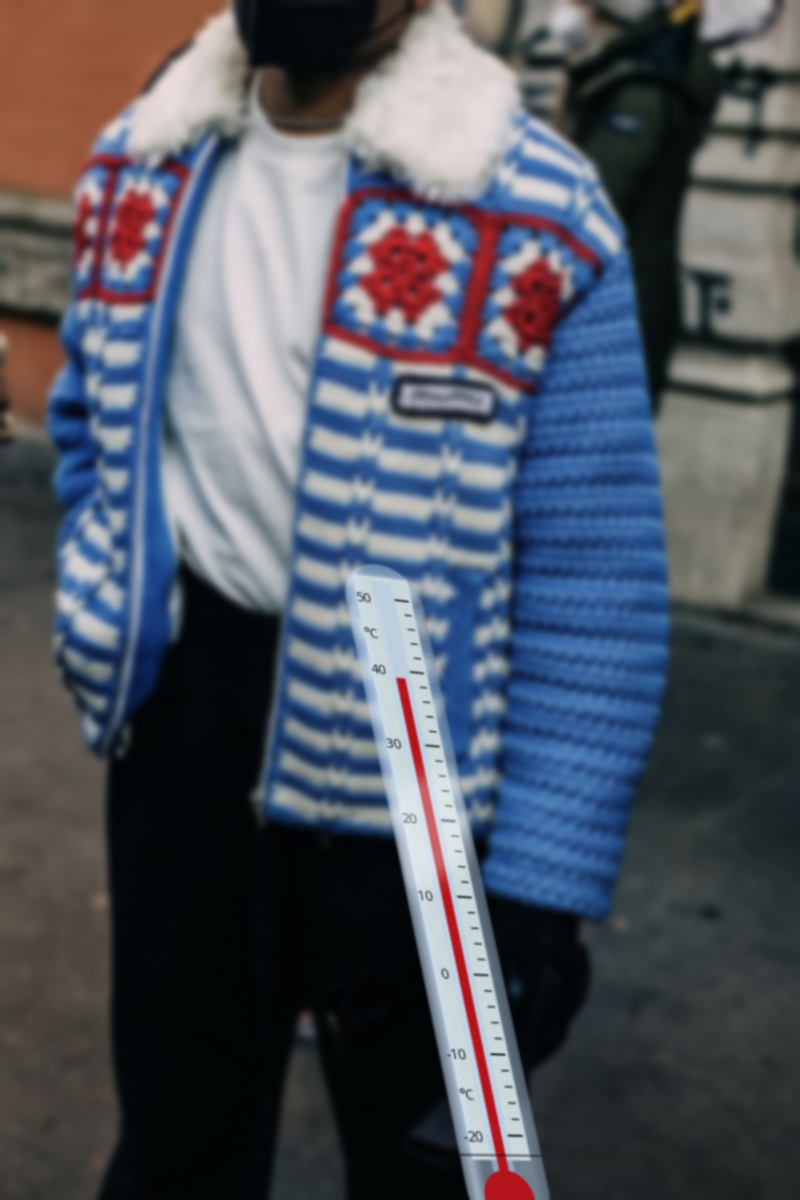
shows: 39 °C
